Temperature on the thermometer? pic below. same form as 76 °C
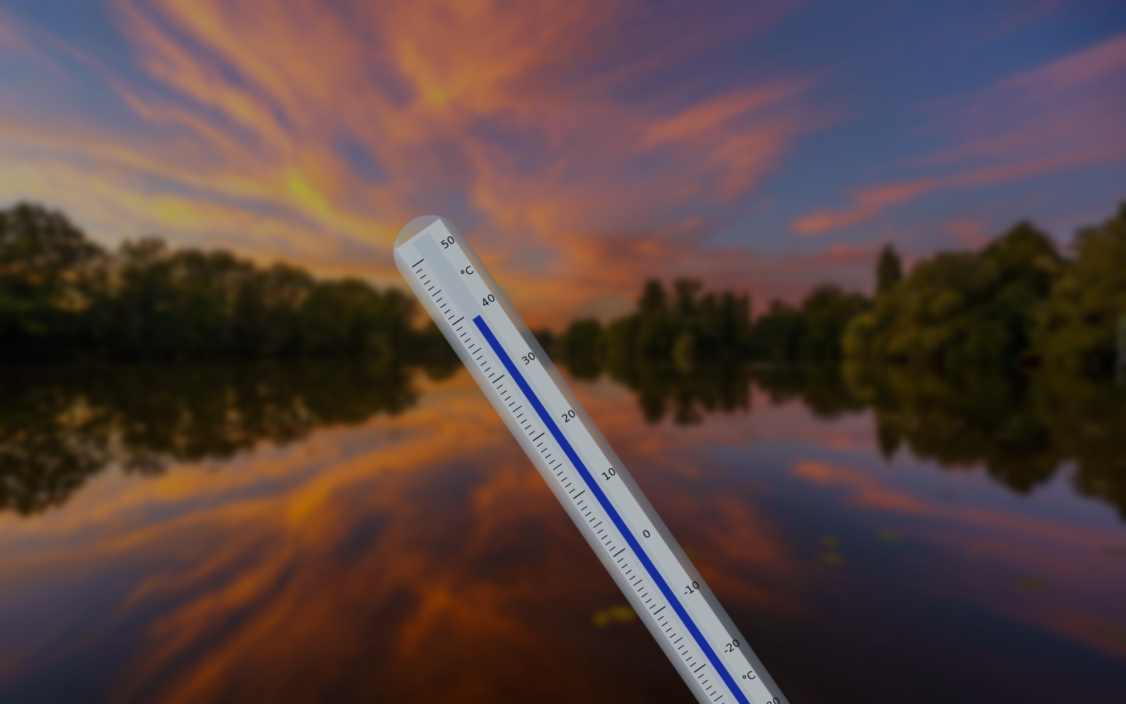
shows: 39 °C
